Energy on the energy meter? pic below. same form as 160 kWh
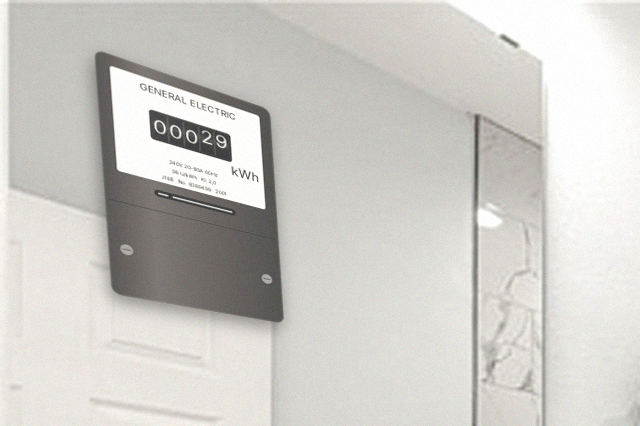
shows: 29 kWh
